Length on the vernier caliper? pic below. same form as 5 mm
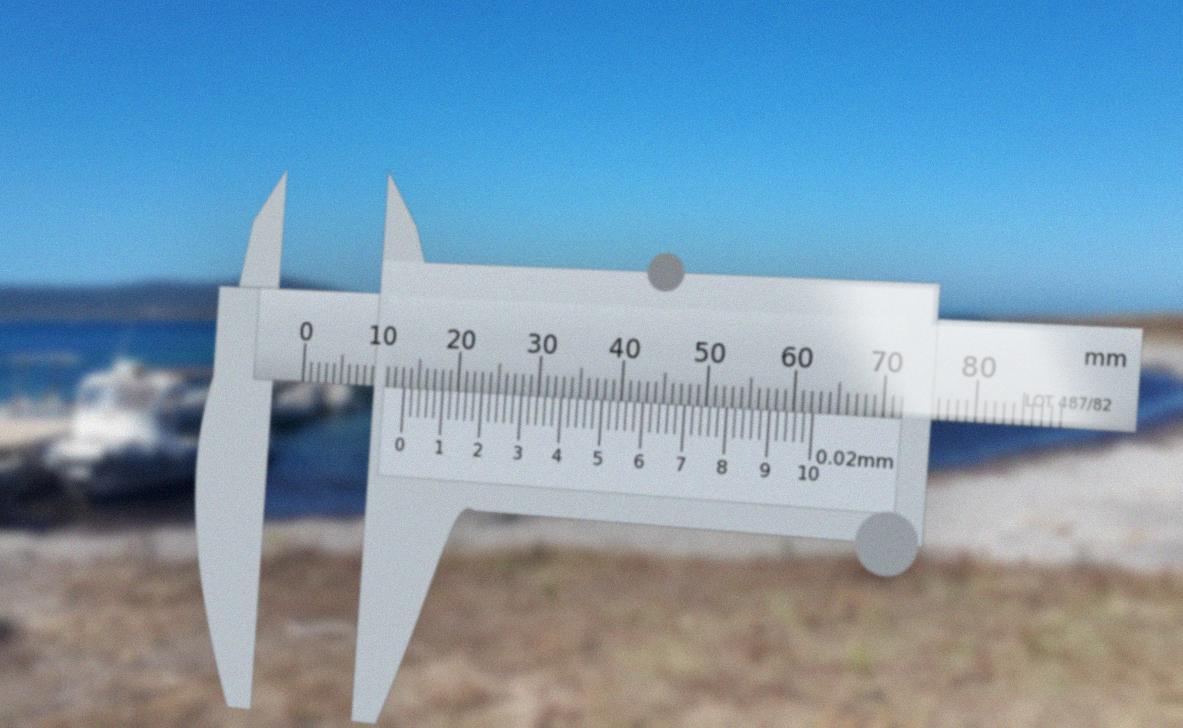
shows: 13.2 mm
